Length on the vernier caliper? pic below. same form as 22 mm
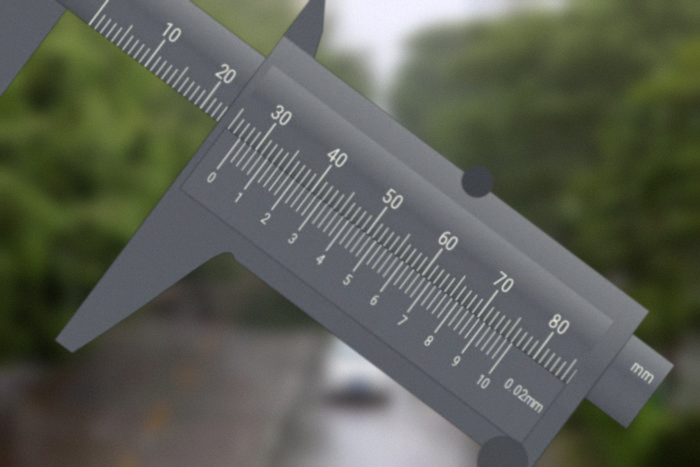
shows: 27.2 mm
